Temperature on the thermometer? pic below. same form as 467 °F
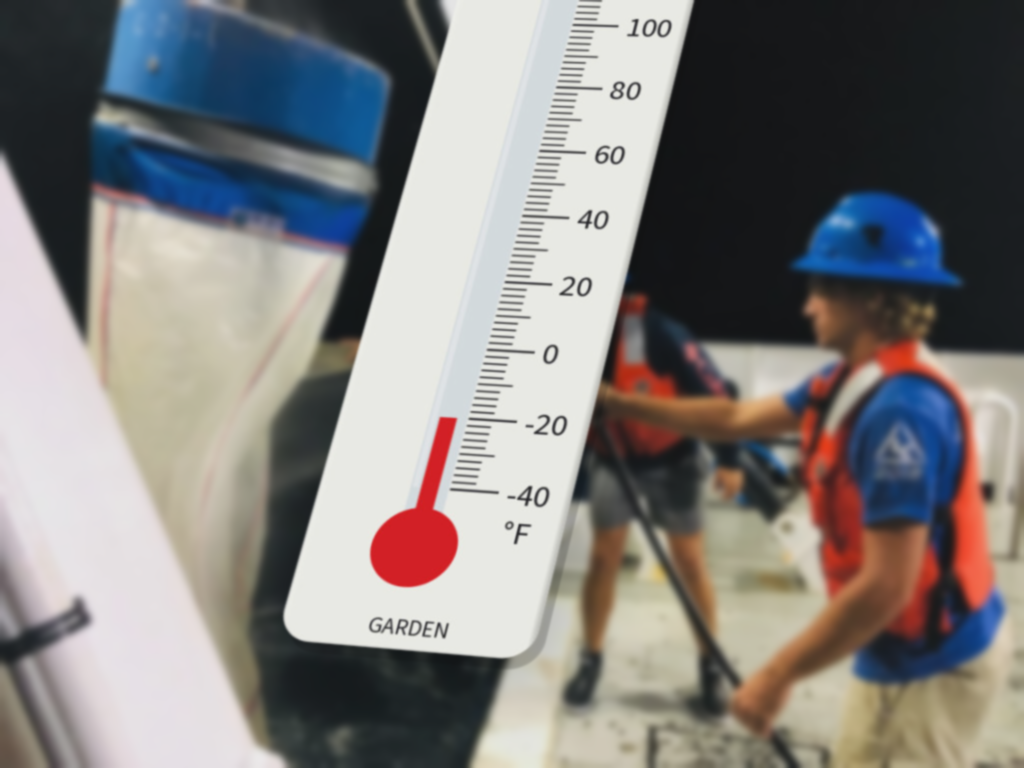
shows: -20 °F
